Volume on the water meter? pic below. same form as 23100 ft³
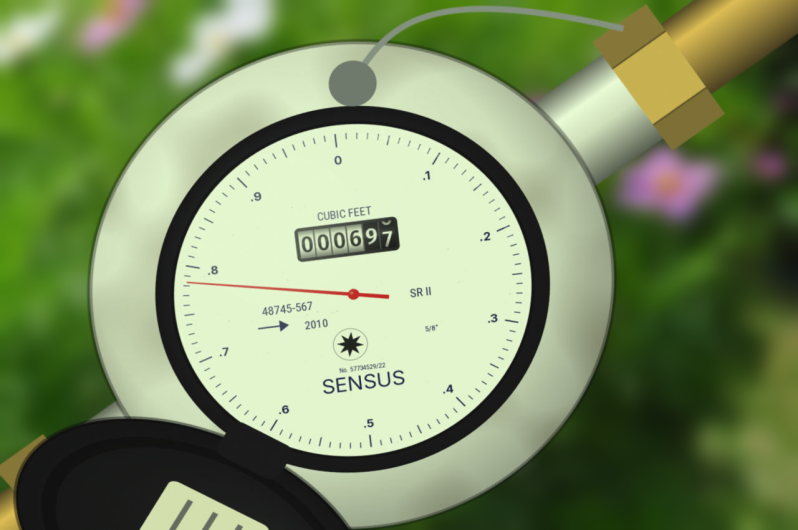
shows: 696.78 ft³
